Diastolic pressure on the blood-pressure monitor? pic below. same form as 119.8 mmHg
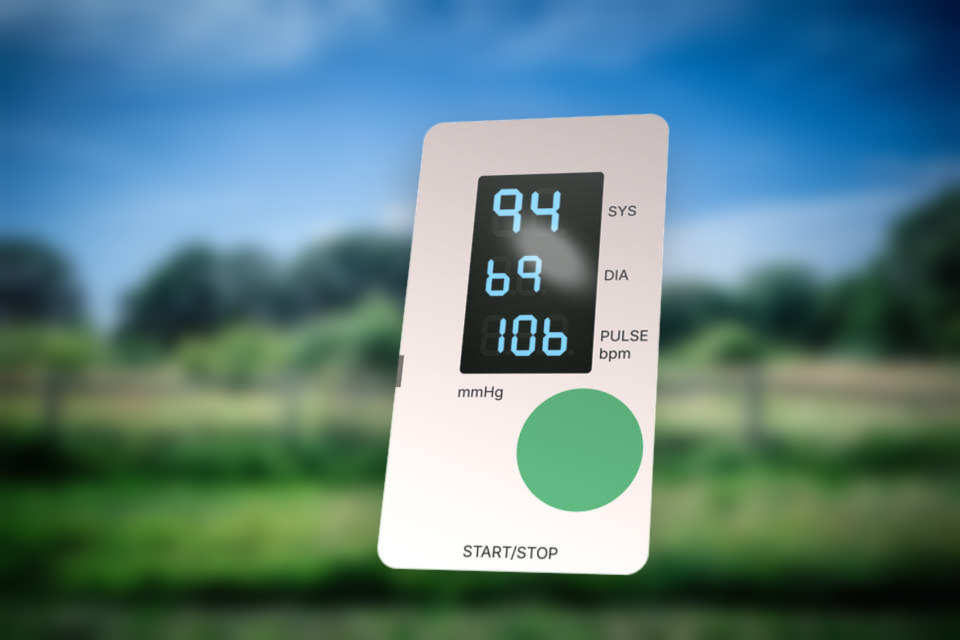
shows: 69 mmHg
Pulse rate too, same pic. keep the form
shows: 106 bpm
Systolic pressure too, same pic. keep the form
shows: 94 mmHg
